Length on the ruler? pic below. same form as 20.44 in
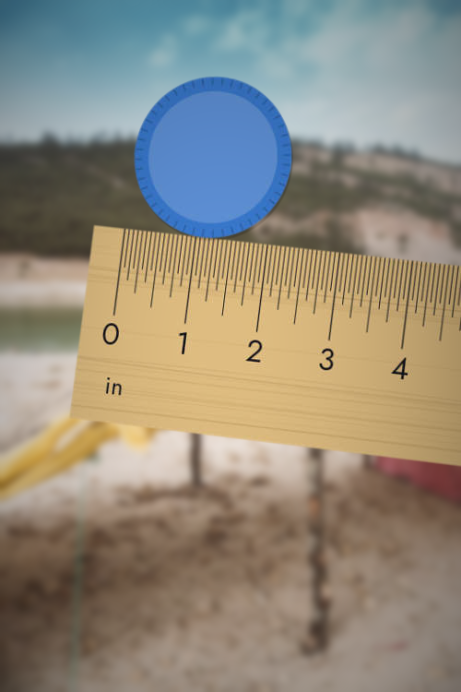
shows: 2.1875 in
